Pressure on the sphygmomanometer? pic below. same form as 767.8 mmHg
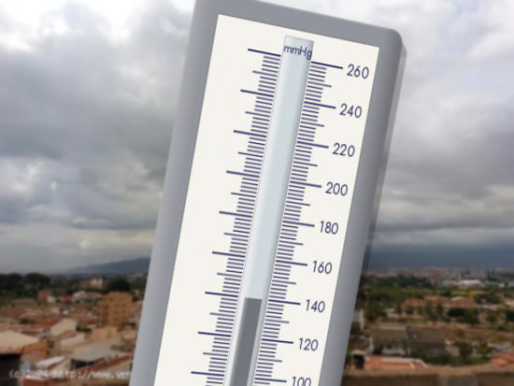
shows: 140 mmHg
